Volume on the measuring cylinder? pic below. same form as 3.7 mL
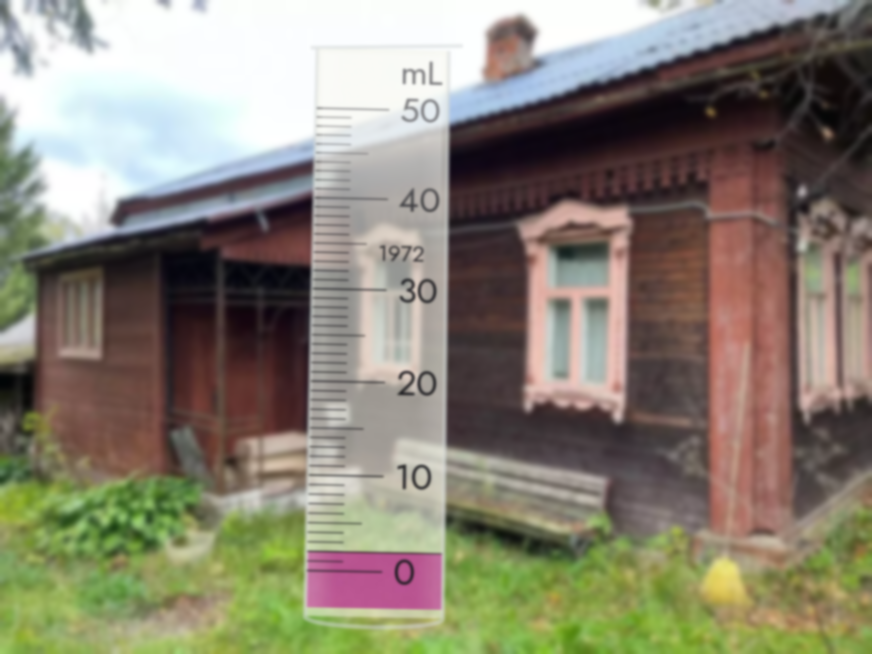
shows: 2 mL
